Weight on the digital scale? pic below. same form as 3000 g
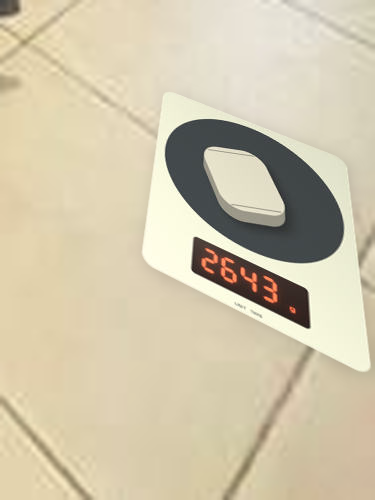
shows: 2643 g
